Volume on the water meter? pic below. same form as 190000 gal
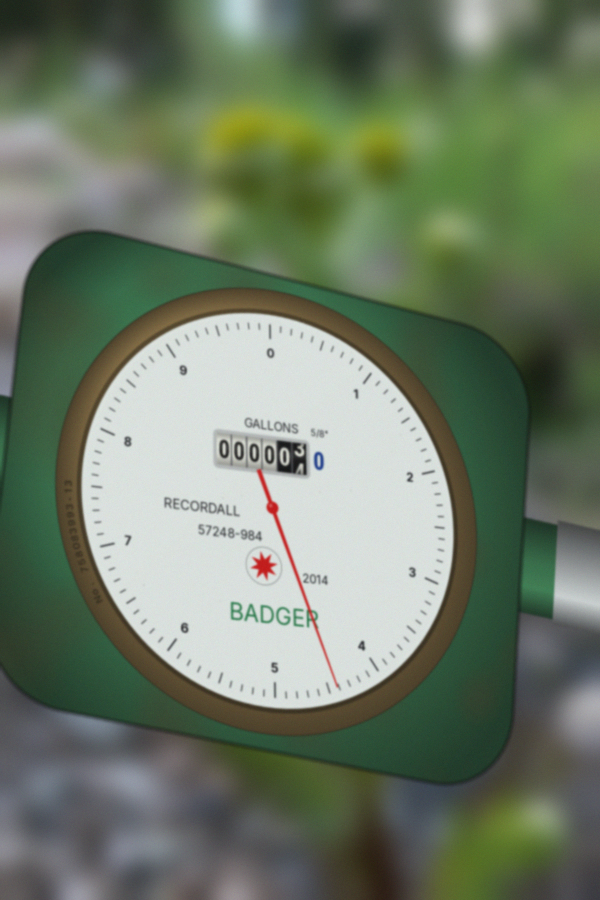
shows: 34.4 gal
